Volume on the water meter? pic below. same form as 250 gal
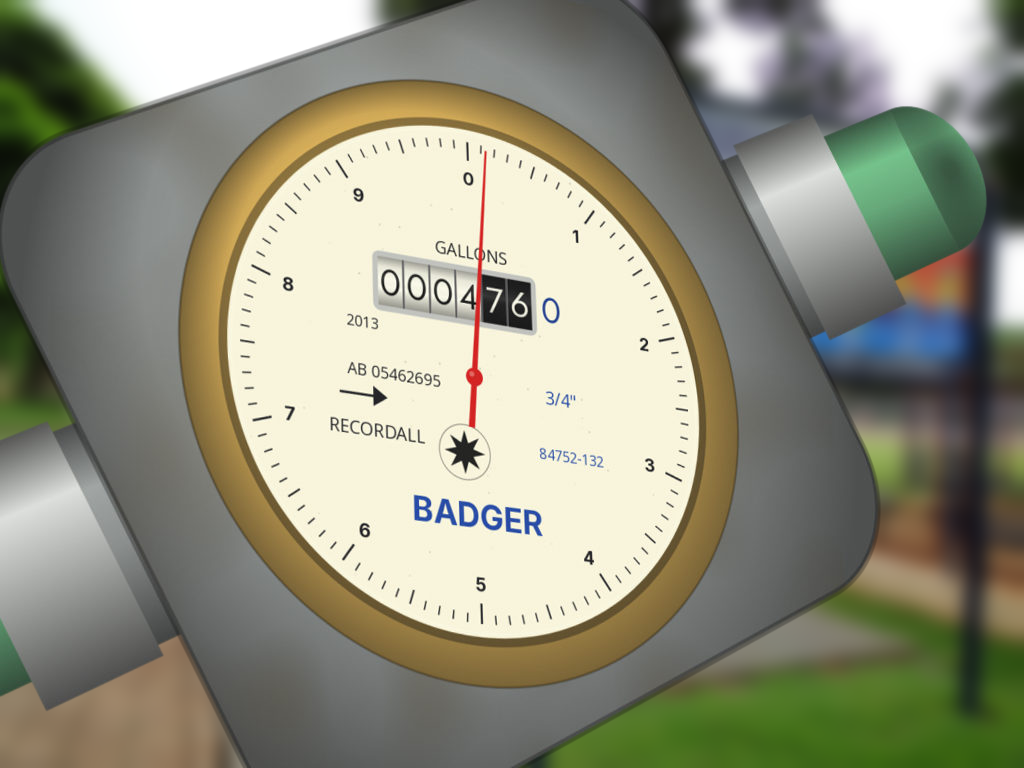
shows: 4760.1 gal
